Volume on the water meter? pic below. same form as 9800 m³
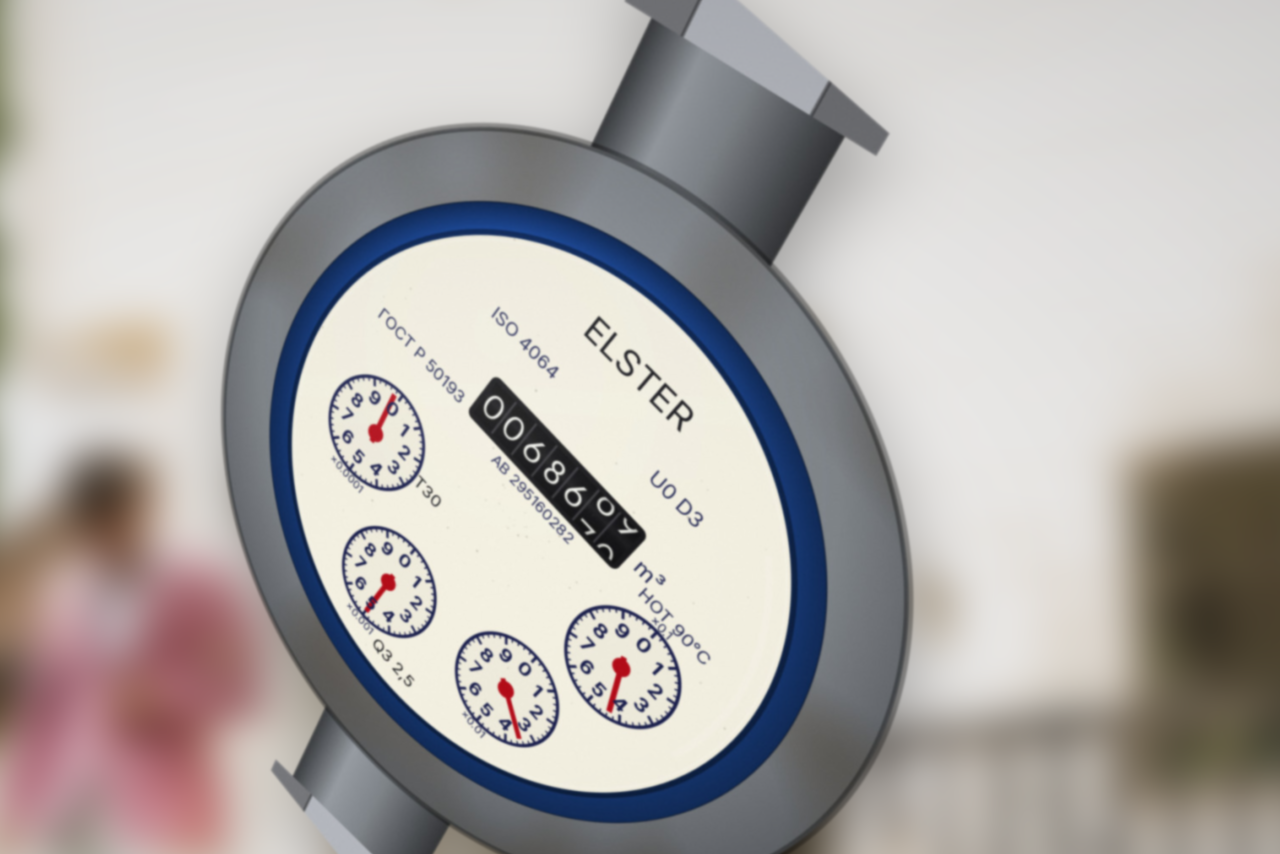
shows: 68669.4349 m³
